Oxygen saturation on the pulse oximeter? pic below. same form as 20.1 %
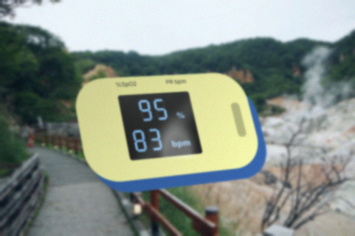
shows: 95 %
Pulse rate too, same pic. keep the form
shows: 83 bpm
